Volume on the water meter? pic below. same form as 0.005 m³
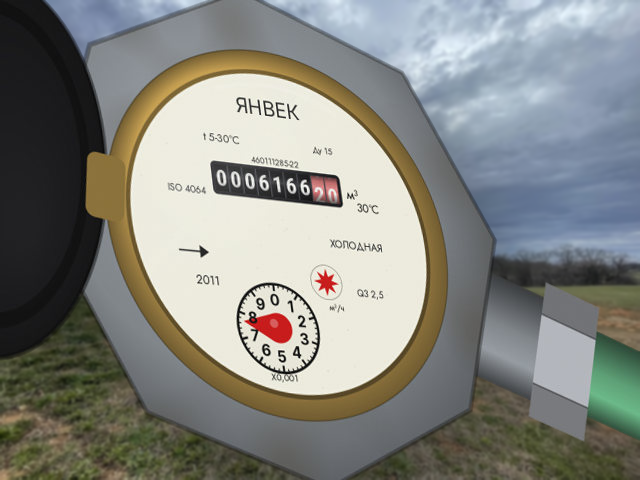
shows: 6166.197 m³
